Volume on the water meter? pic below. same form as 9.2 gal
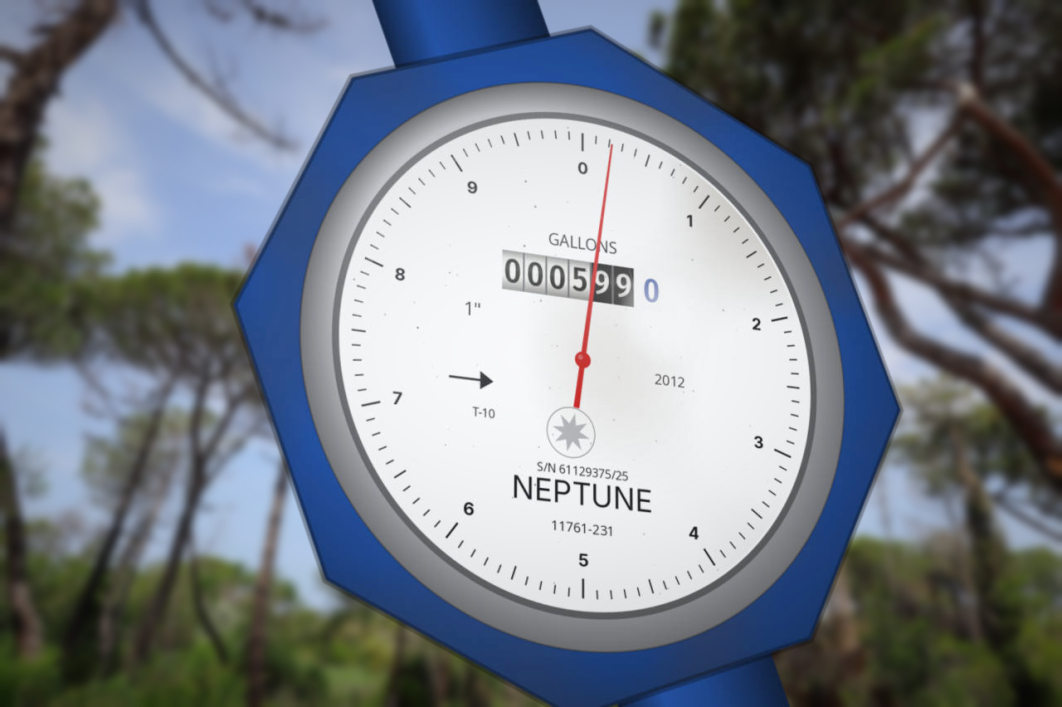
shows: 5990.2 gal
